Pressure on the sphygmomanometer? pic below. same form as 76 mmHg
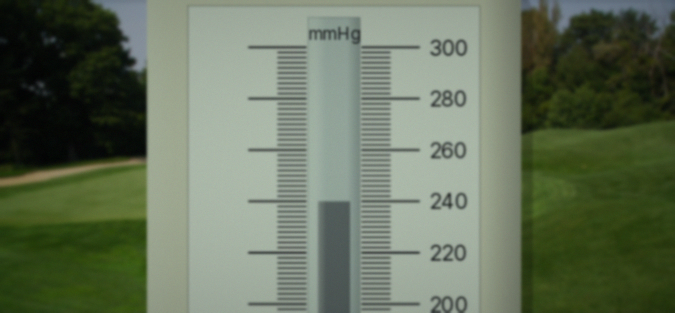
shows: 240 mmHg
